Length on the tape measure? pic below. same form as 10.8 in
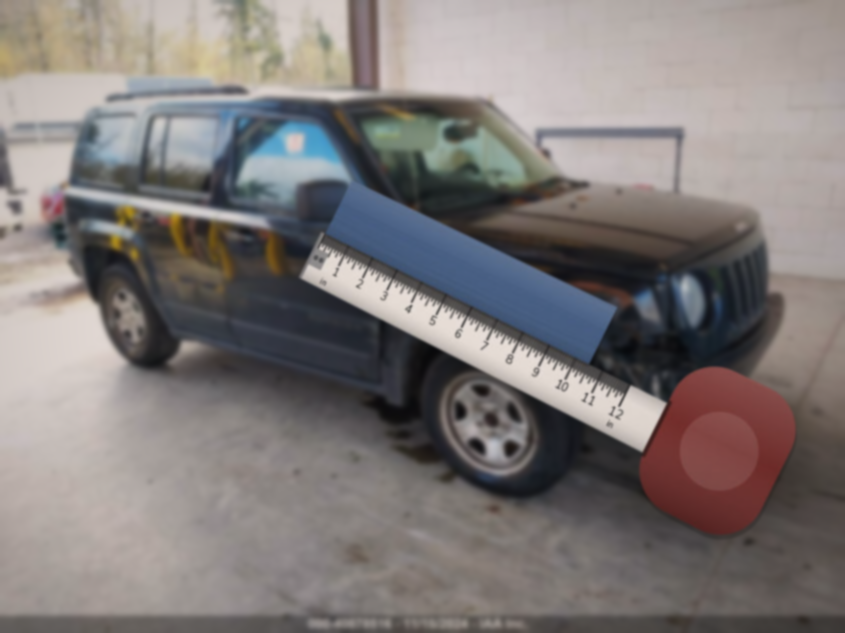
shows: 10.5 in
